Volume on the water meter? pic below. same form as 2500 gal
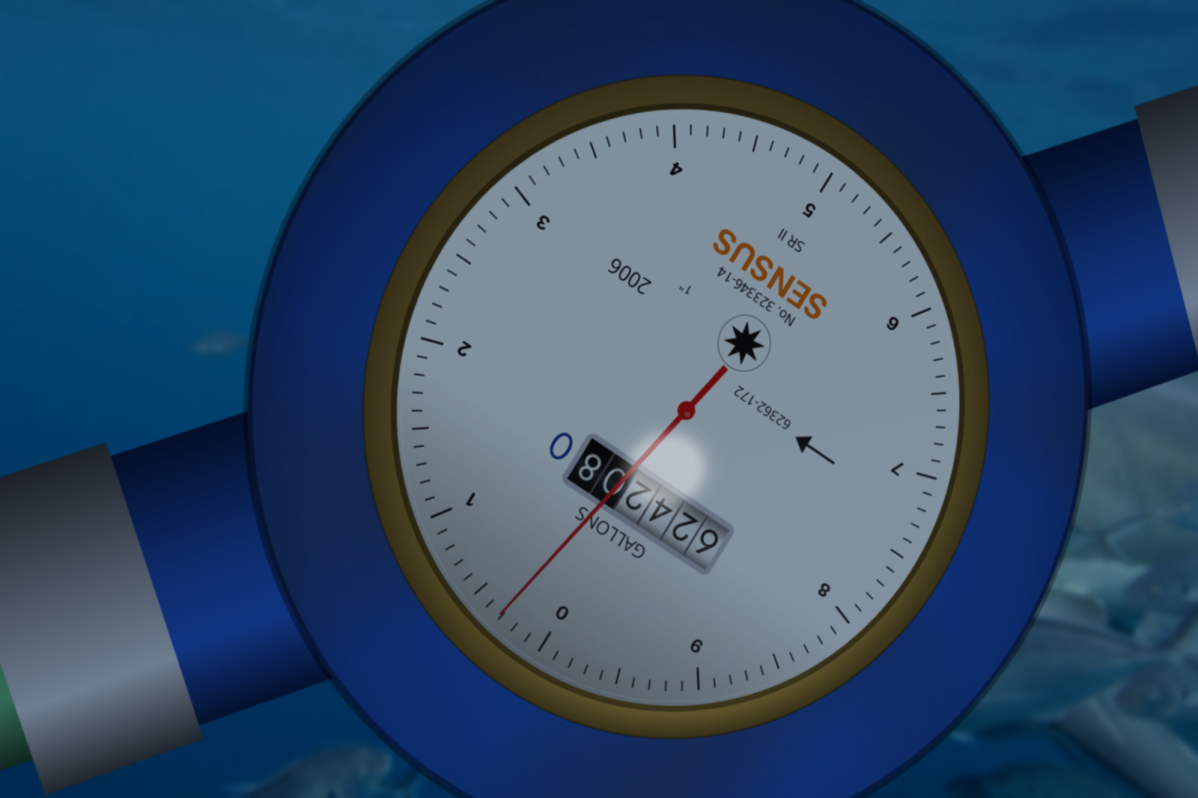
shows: 6242080.3 gal
